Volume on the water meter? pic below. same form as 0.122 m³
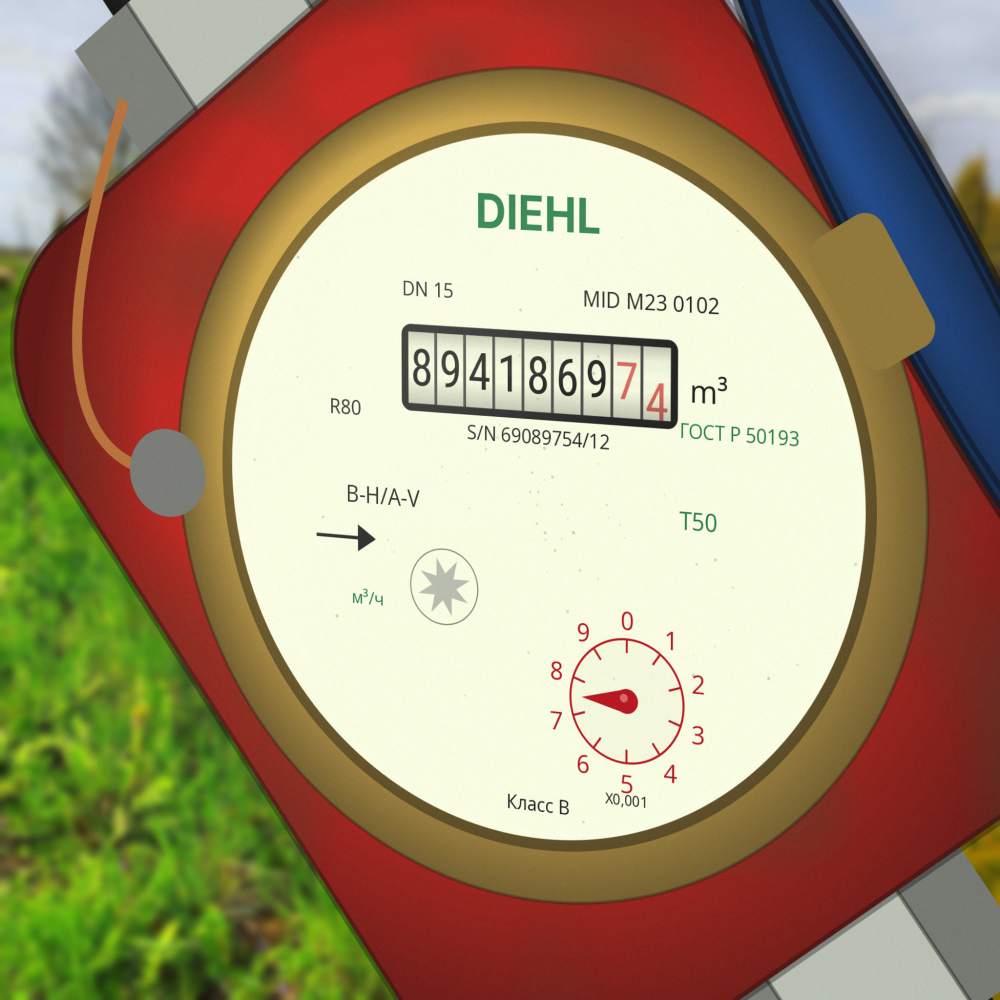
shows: 8941869.737 m³
